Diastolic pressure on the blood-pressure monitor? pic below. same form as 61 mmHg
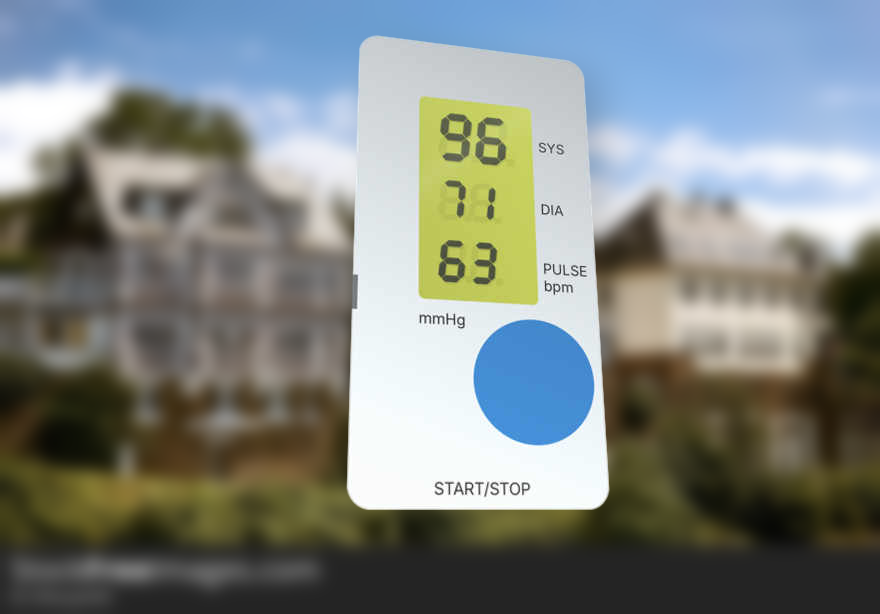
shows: 71 mmHg
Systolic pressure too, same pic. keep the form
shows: 96 mmHg
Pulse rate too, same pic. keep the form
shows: 63 bpm
